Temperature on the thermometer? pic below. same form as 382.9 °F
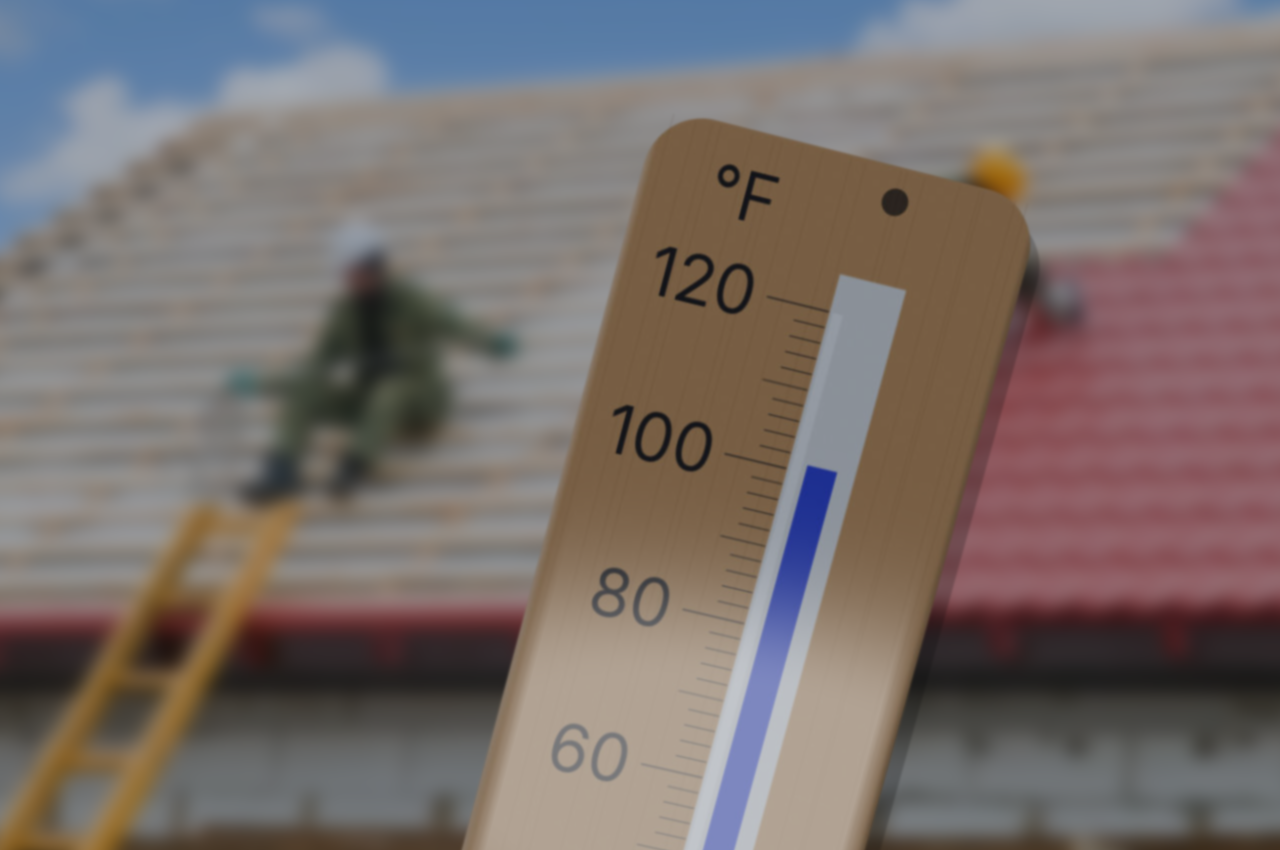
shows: 101 °F
